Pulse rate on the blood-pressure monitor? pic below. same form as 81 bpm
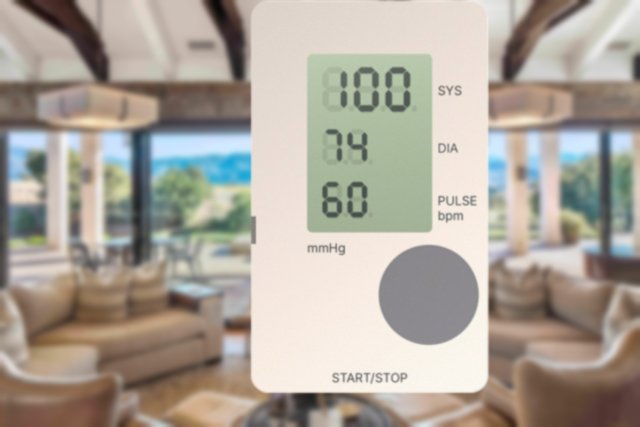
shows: 60 bpm
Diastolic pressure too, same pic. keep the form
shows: 74 mmHg
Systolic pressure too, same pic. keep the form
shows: 100 mmHg
